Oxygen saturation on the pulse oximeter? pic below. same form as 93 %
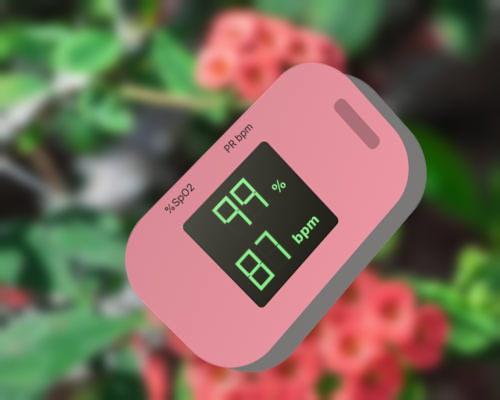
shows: 99 %
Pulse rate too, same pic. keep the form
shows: 87 bpm
